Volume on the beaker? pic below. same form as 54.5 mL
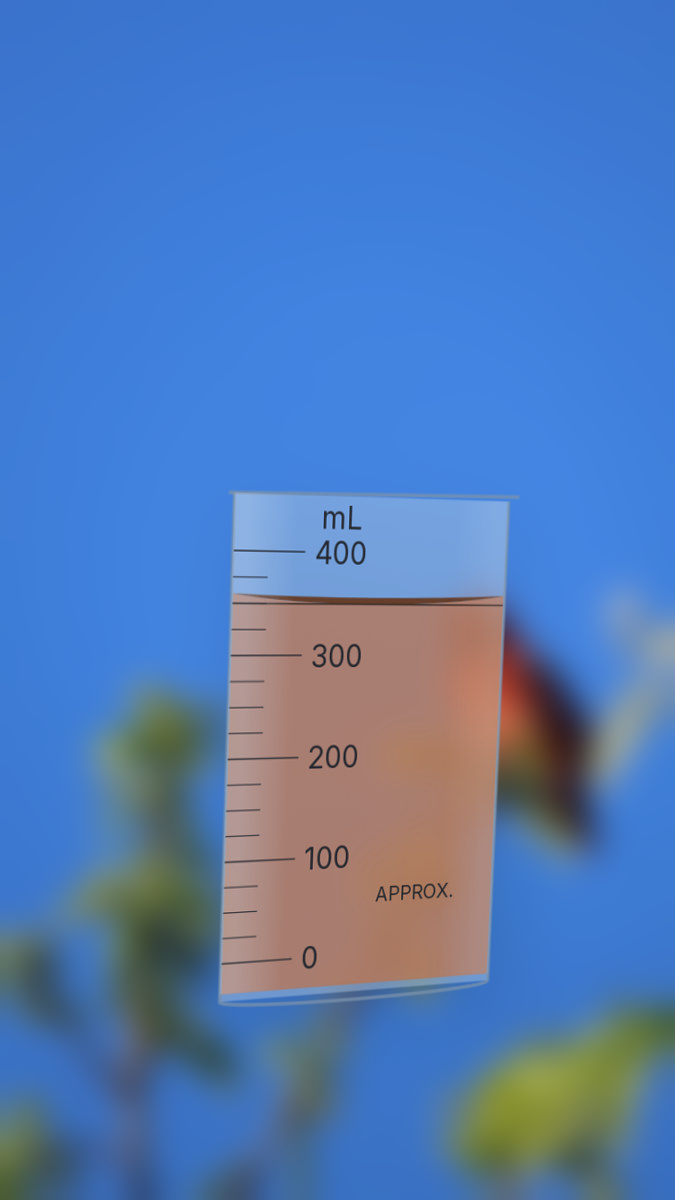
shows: 350 mL
